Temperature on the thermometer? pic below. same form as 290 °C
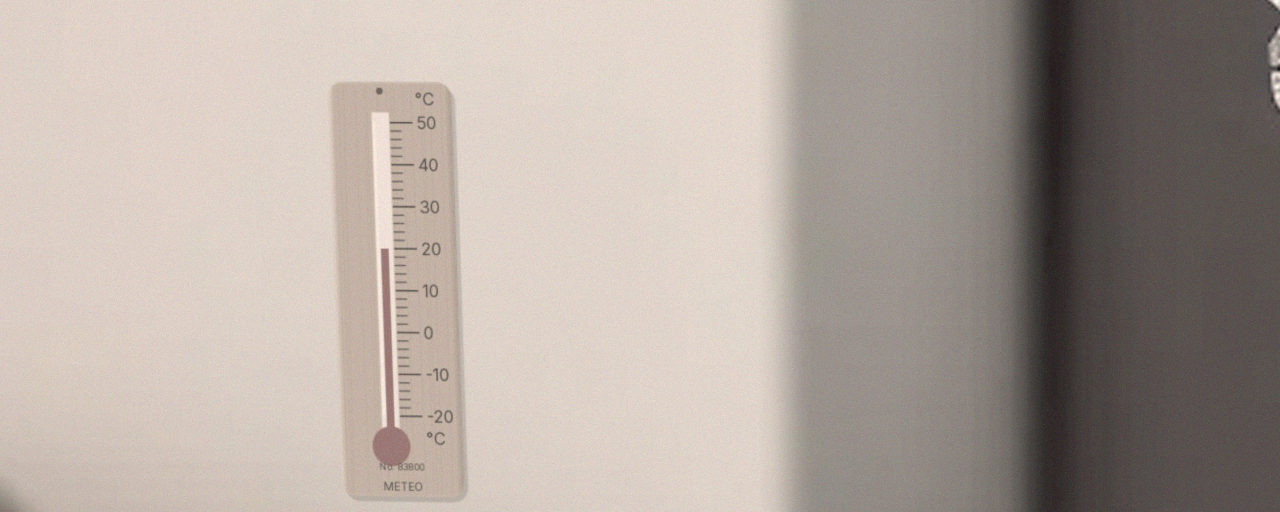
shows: 20 °C
